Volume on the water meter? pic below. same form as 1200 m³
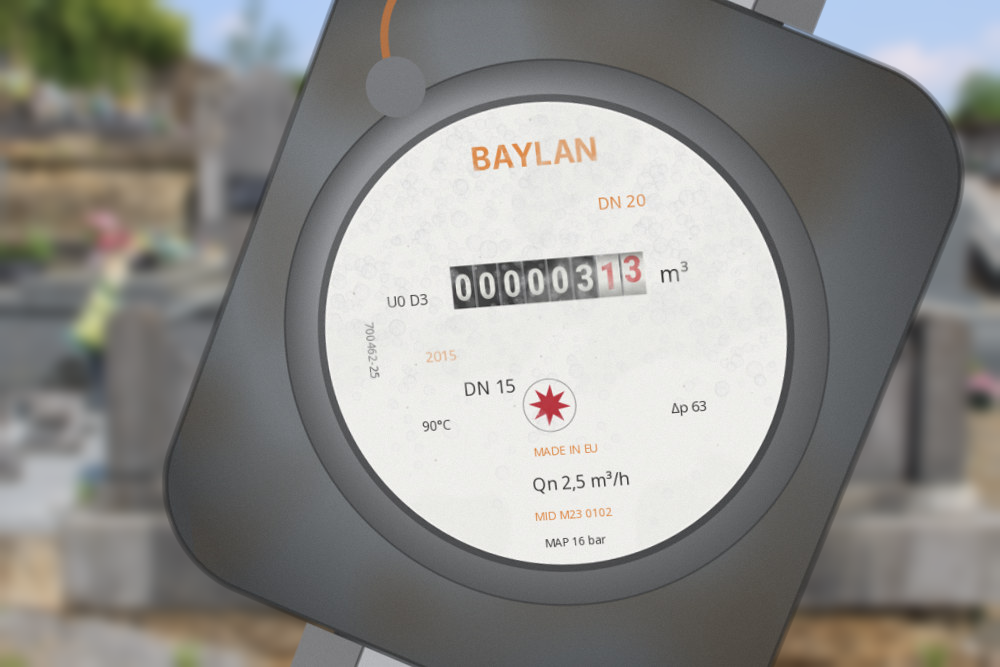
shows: 3.13 m³
